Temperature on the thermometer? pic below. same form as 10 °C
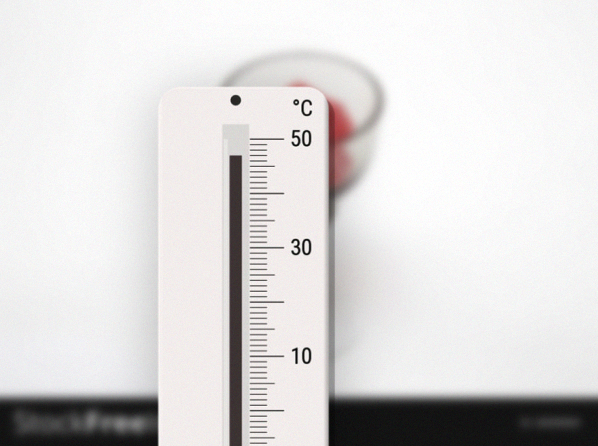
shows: 47 °C
